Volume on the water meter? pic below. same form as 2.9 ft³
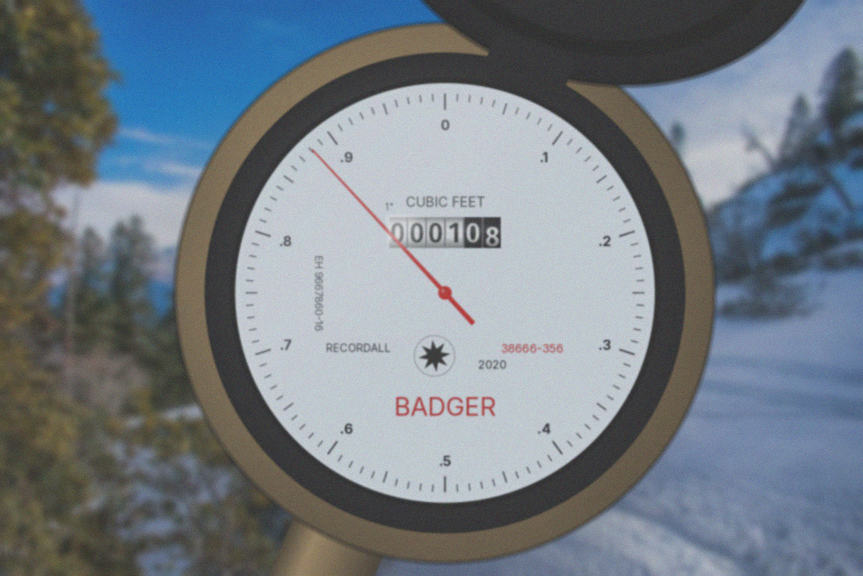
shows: 107.88 ft³
